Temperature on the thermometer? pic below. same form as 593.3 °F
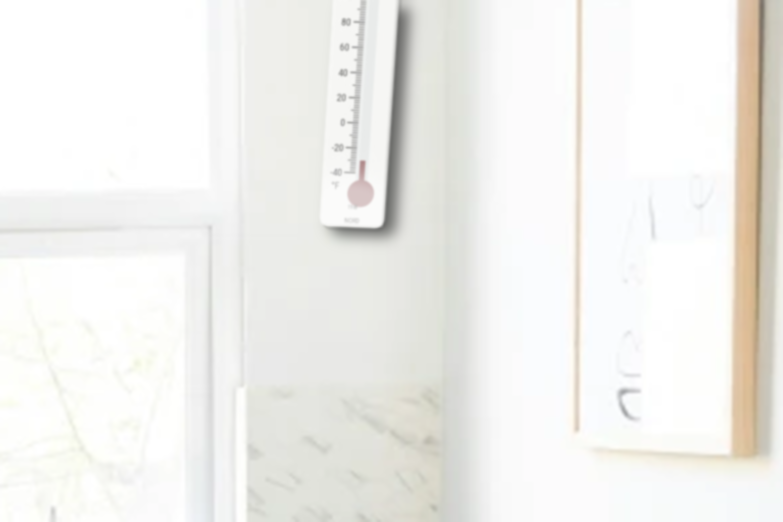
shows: -30 °F
